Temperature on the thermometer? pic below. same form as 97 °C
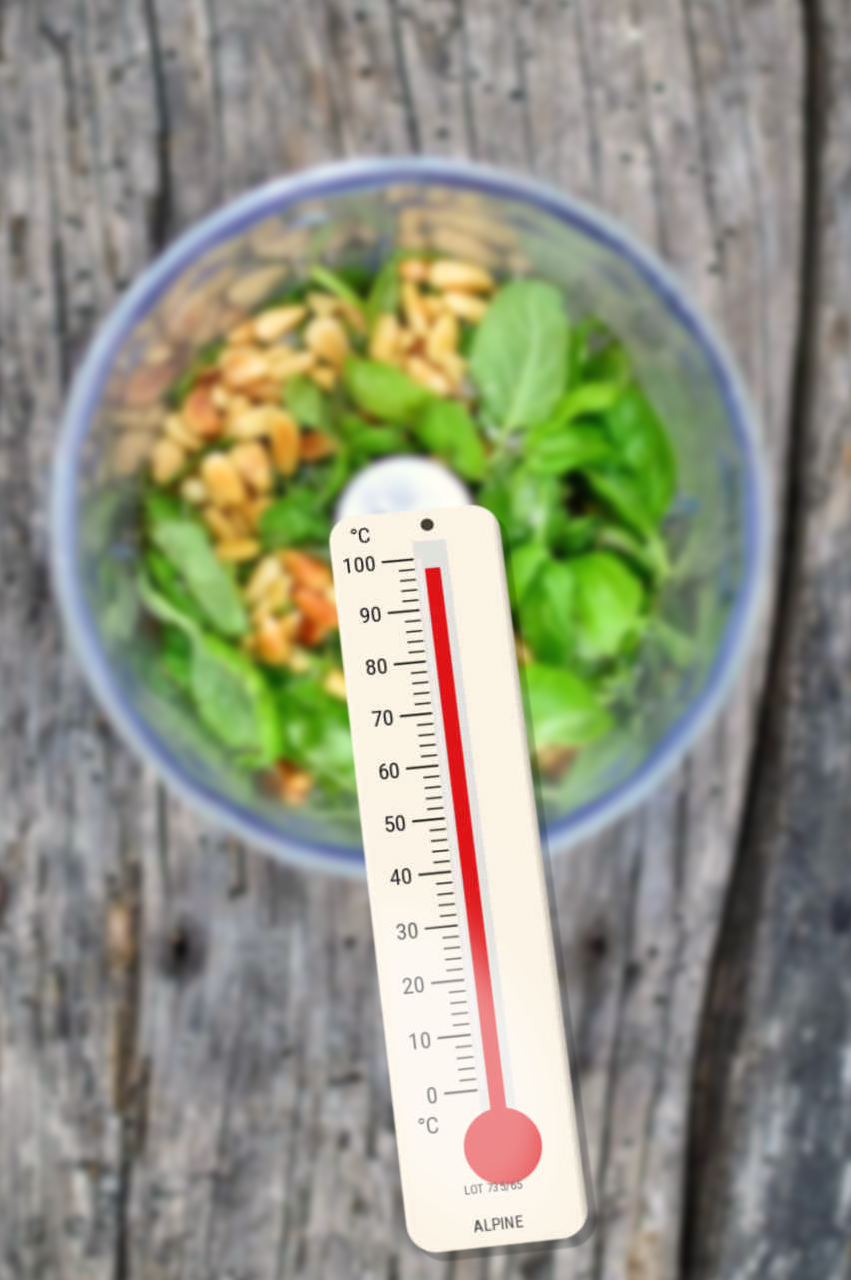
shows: 98 °C
